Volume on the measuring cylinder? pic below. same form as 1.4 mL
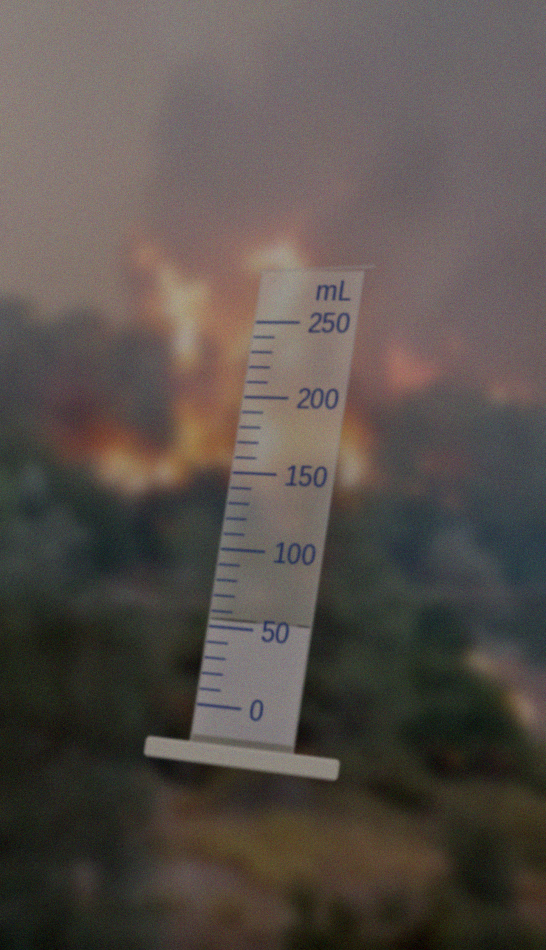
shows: 55 mL
